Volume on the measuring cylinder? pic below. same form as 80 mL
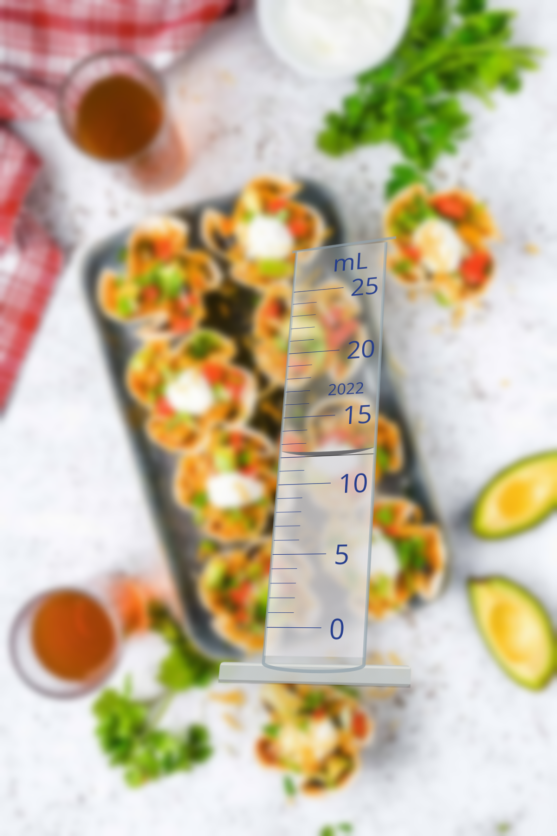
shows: 12 mL
